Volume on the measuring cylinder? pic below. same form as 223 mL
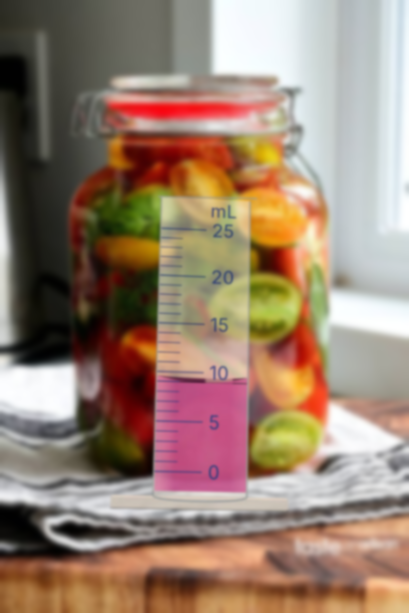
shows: 9 mL
